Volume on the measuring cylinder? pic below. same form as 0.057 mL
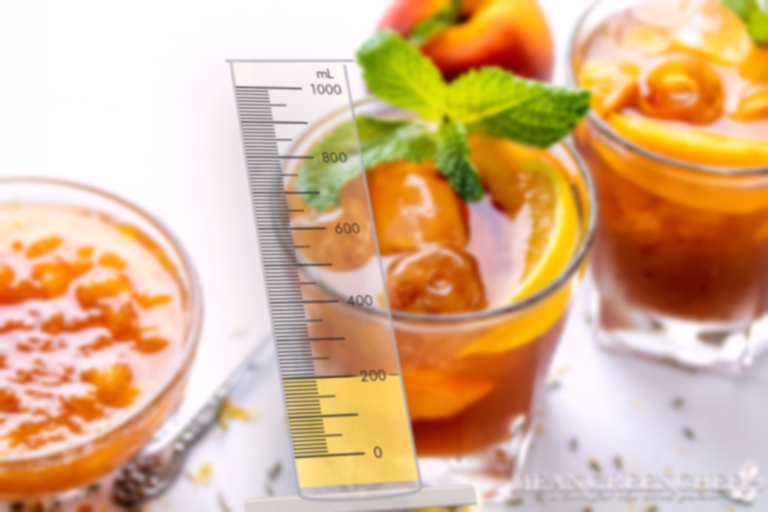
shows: 200 mL
